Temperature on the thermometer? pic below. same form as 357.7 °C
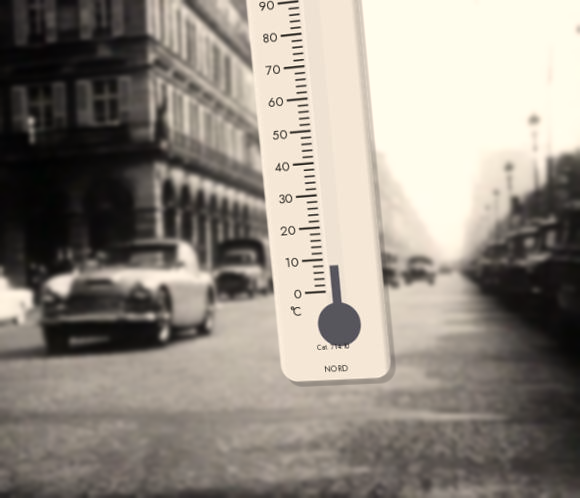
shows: 8 °C
